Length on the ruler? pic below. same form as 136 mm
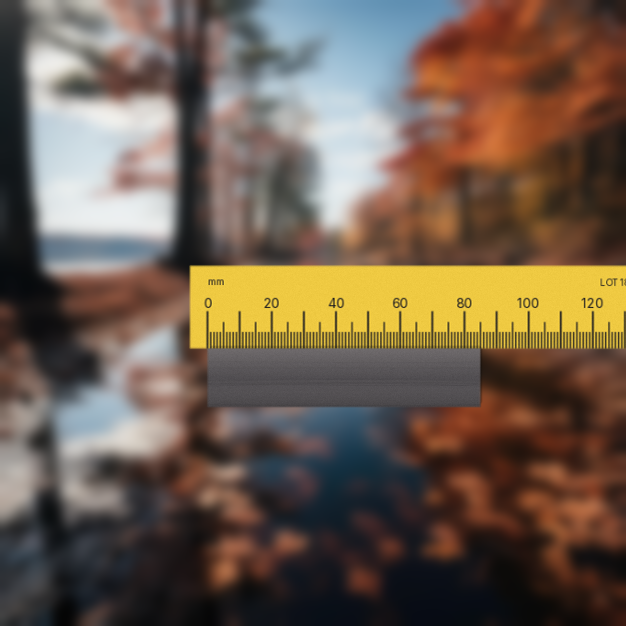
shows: 85 mm
